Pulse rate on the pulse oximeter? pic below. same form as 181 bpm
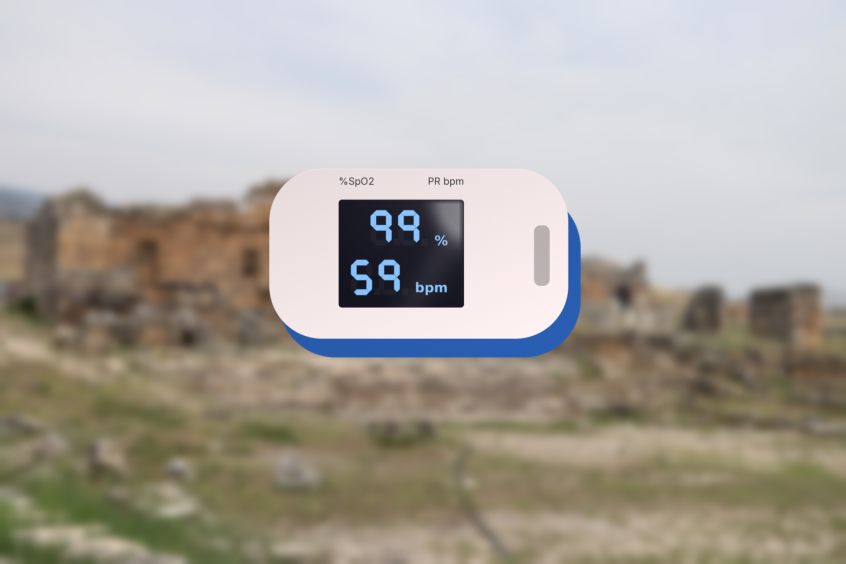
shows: 59 bpm
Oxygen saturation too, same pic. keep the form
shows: 99 %
